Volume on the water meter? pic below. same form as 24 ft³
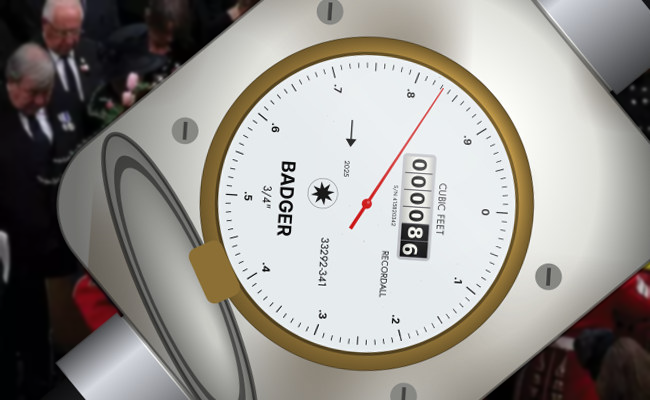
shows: 85.83 ft³
